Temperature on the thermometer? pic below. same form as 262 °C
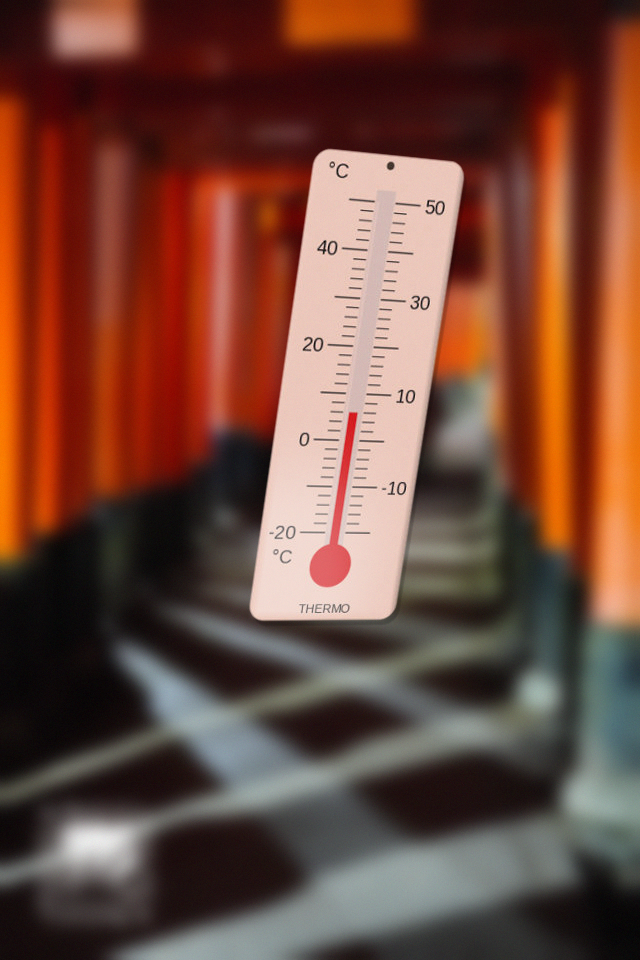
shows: 6 °C
